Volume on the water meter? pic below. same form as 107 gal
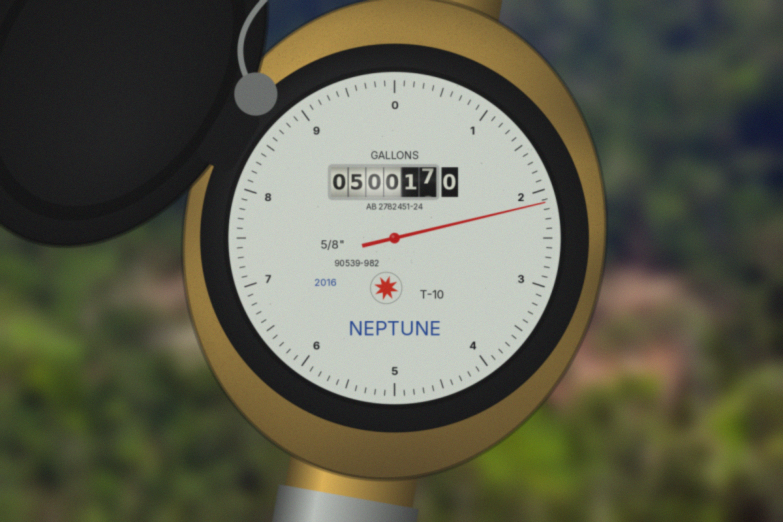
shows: 500172.1 gal
